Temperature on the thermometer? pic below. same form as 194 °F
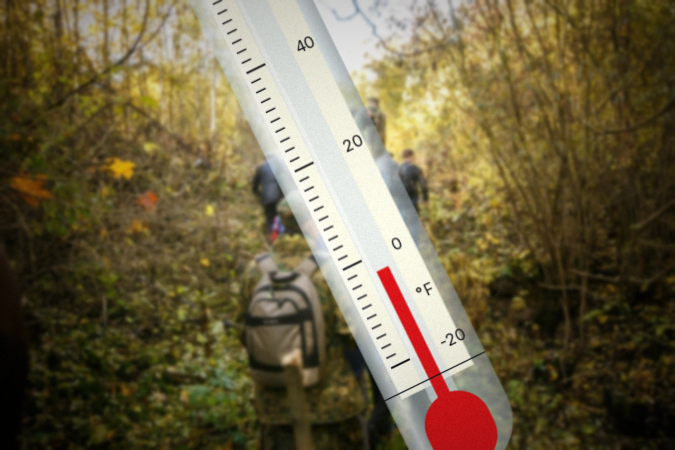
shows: -3 °F
